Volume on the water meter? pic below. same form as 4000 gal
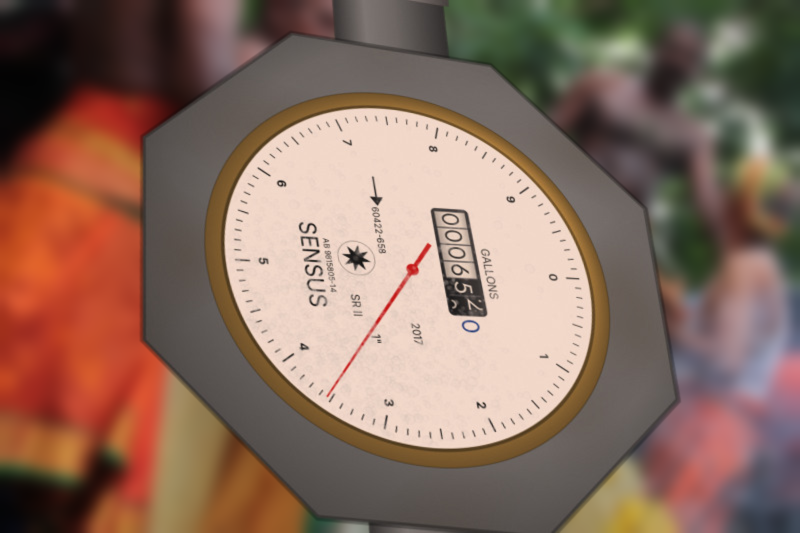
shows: 6523.5 gal
